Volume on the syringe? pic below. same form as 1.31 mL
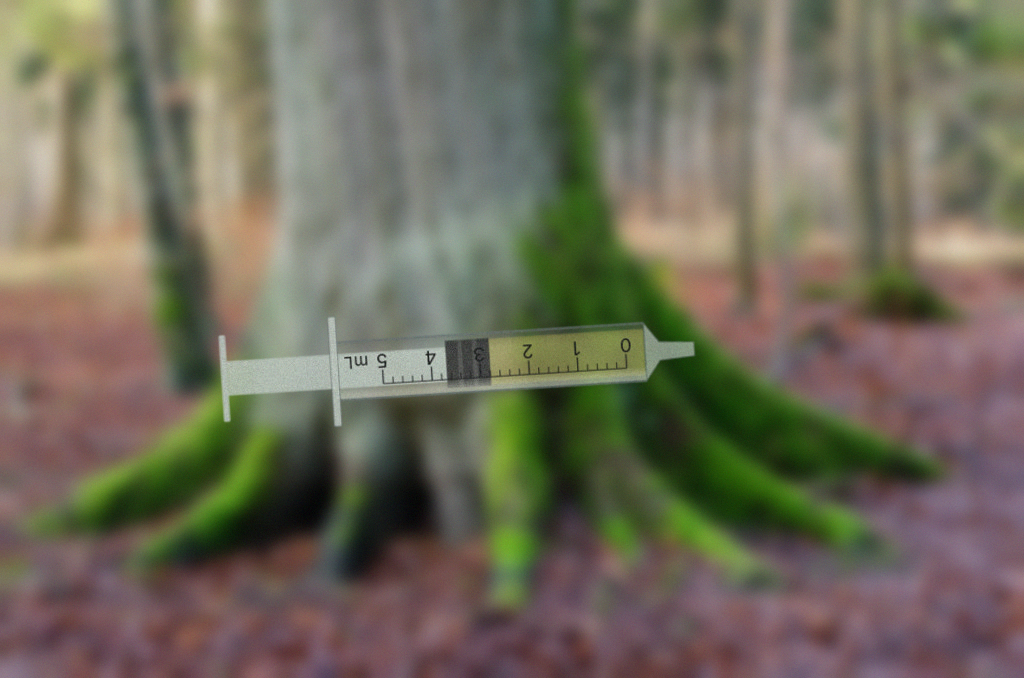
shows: 2.8 mL
